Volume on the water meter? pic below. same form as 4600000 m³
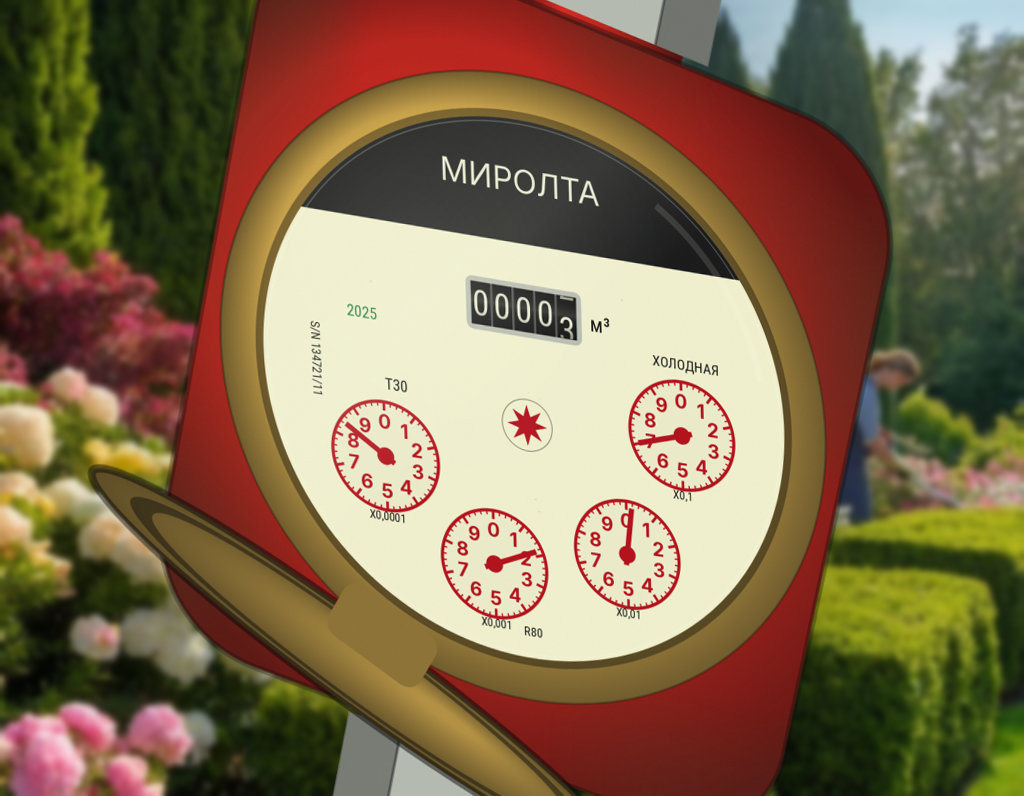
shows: 2.7018 m³
